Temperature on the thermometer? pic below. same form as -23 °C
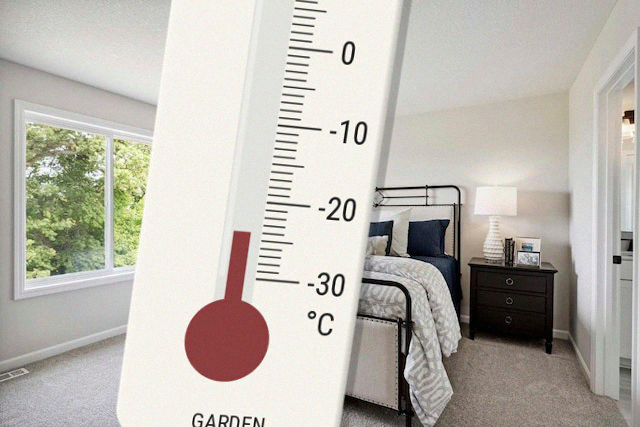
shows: -24 °C
